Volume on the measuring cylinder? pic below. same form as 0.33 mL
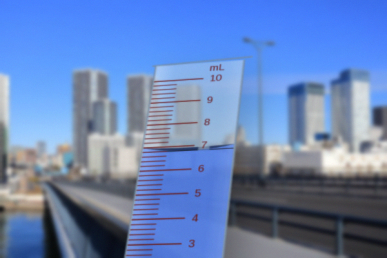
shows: 6.8 mL
